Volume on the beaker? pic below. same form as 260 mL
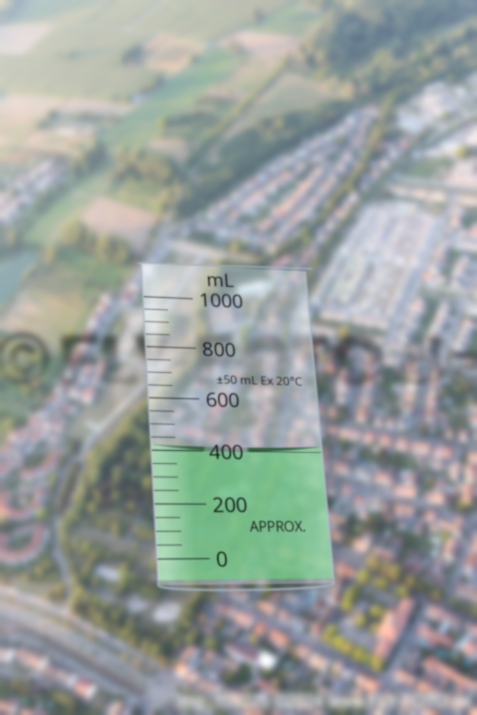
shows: 400 mL
